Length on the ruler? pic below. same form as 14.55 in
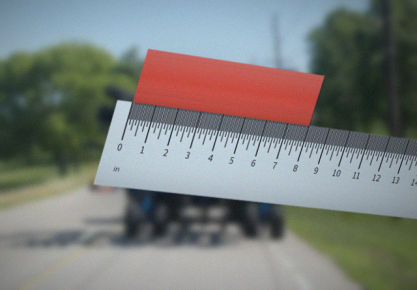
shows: 8 in
